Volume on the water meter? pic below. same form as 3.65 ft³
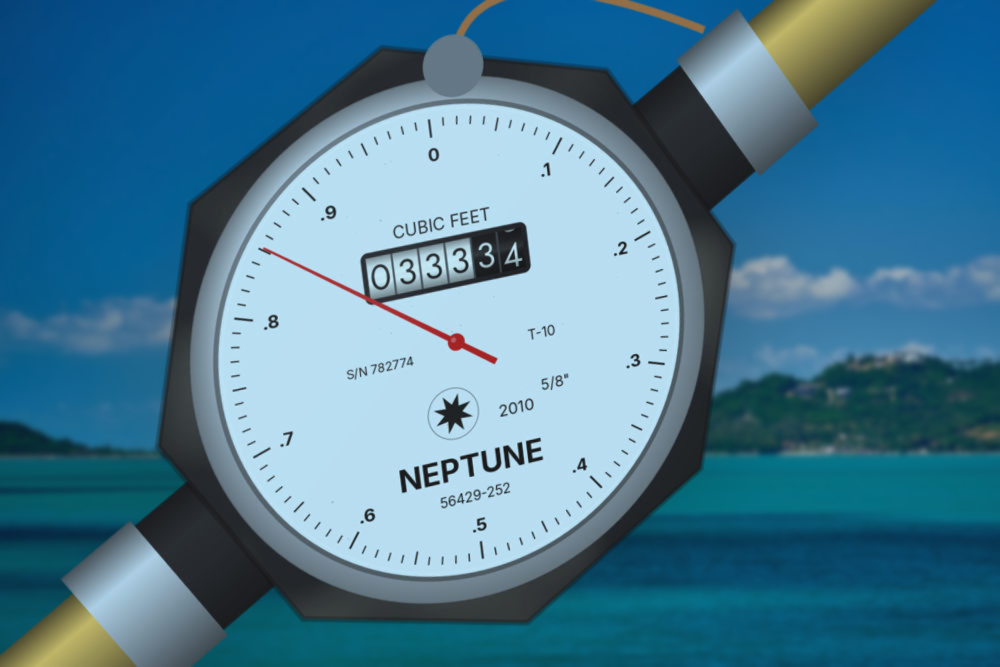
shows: 33333.85 ft³
